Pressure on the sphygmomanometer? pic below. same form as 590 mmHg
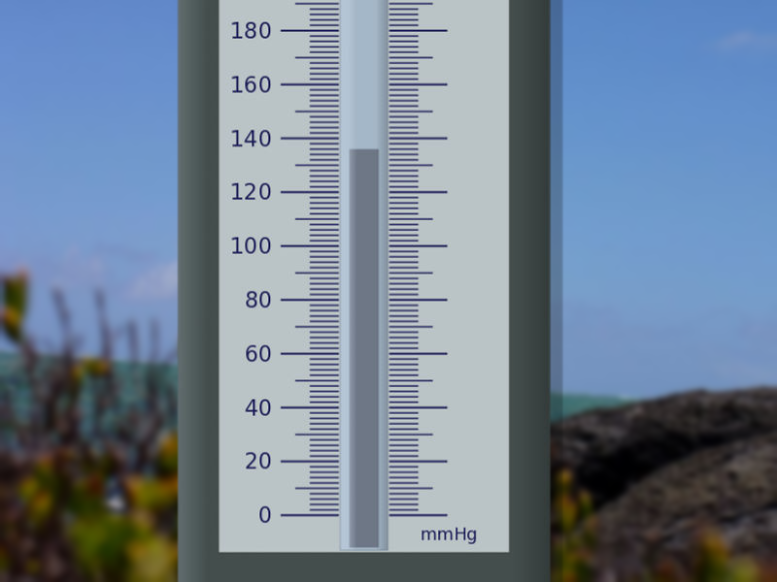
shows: 136 mmHg
